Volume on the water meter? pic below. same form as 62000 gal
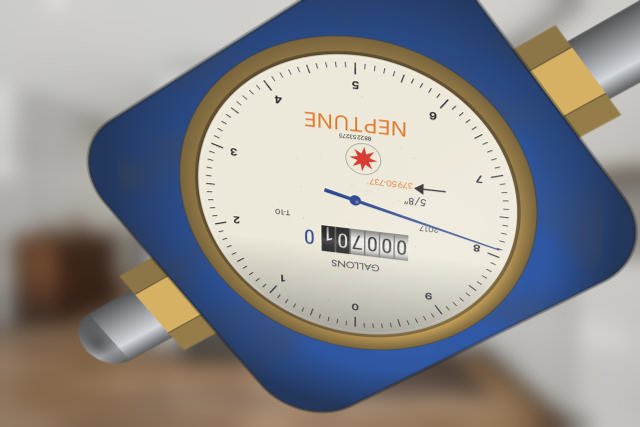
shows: 7007.9 gal
